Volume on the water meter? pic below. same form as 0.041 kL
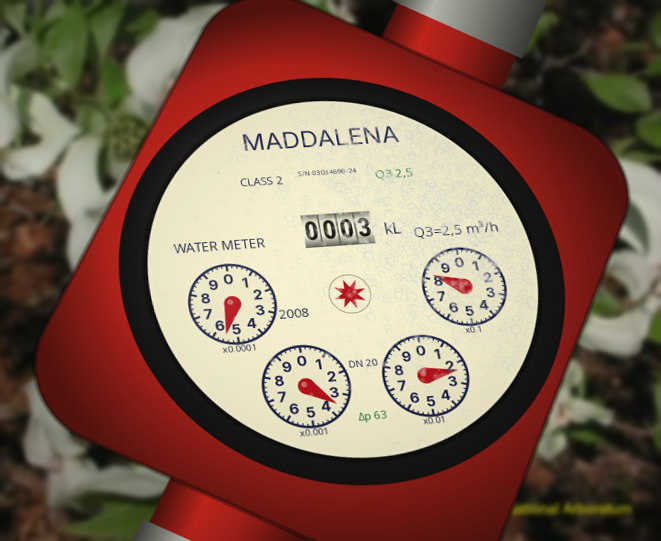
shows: 3.8235 kL
